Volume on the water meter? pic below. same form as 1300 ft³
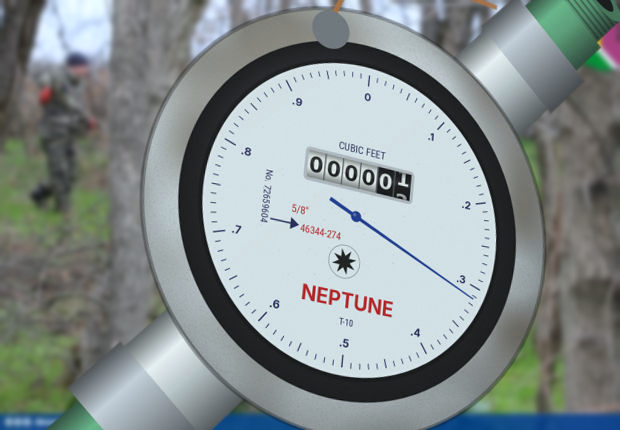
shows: 1.31 ft³
